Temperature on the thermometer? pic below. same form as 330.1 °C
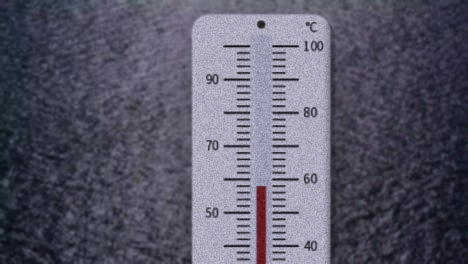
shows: 58 °C
